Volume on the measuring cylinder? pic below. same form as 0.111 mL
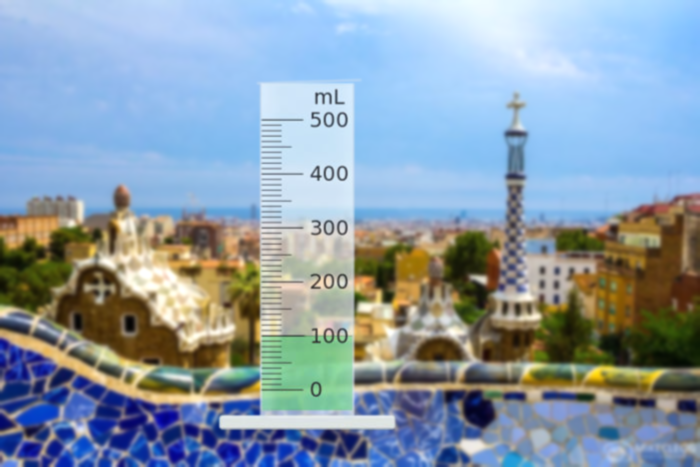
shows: 100 mL
